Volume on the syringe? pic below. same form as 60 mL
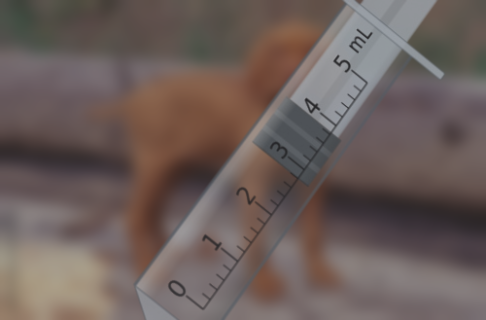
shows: 2.8 mL
